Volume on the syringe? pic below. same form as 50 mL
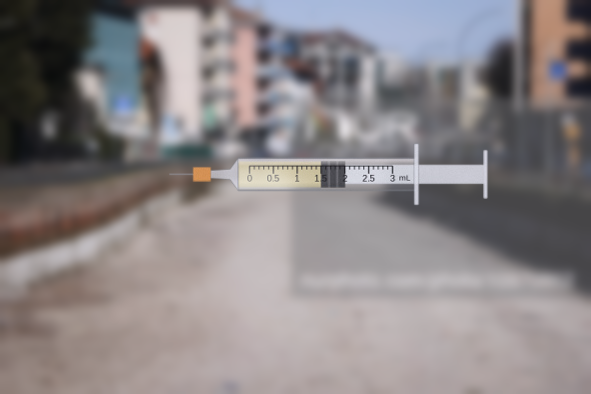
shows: 1.5 mL
